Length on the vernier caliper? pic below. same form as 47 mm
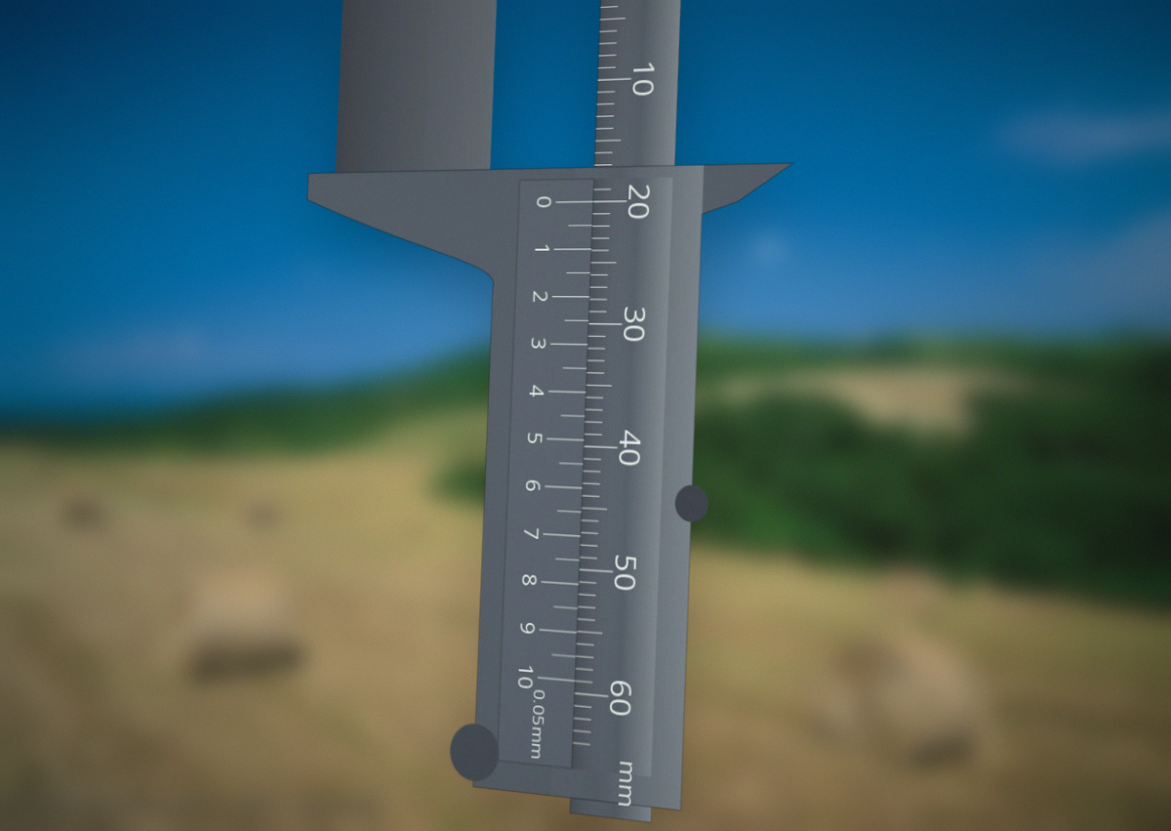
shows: 20.0 mm
